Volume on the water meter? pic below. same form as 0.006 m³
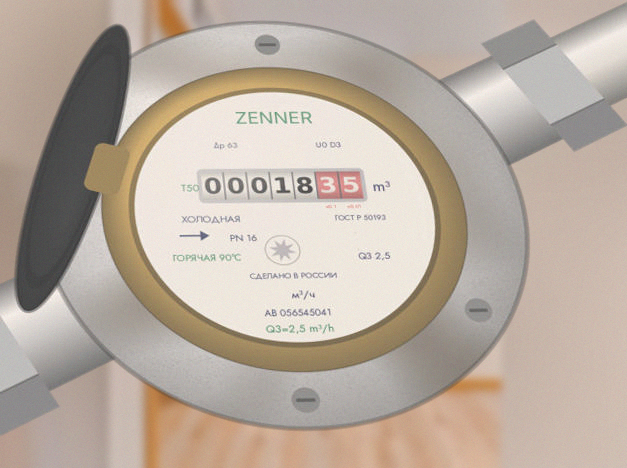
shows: 18.35 m³
